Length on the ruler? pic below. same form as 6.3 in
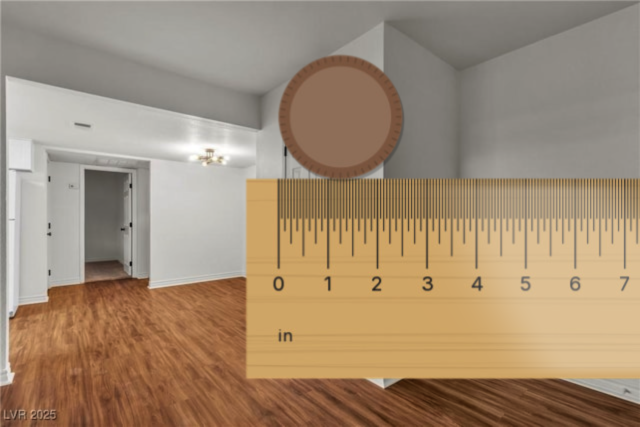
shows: 2.5 in
